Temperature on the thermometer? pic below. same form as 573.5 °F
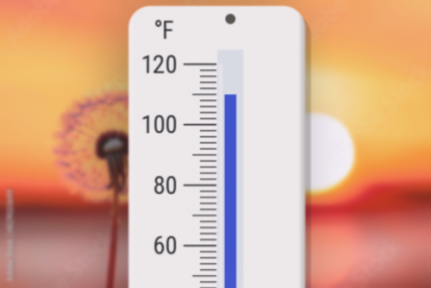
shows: 110 °F
